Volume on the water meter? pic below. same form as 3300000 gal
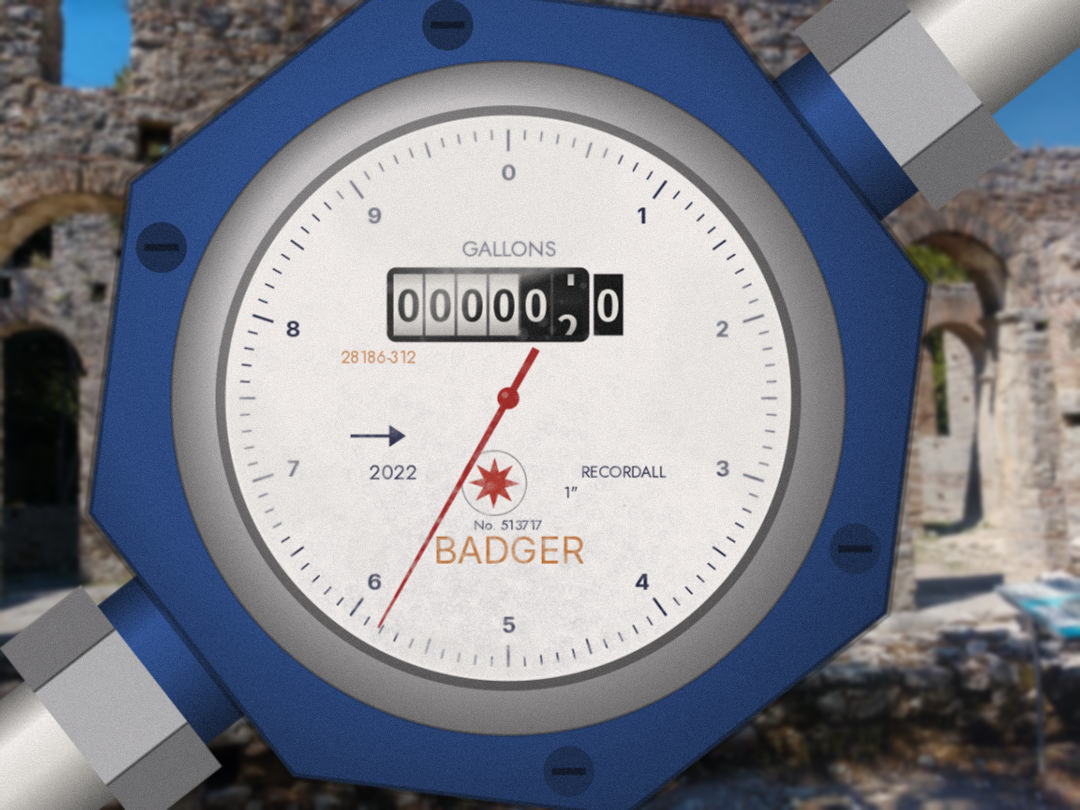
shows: 15.8 gal
